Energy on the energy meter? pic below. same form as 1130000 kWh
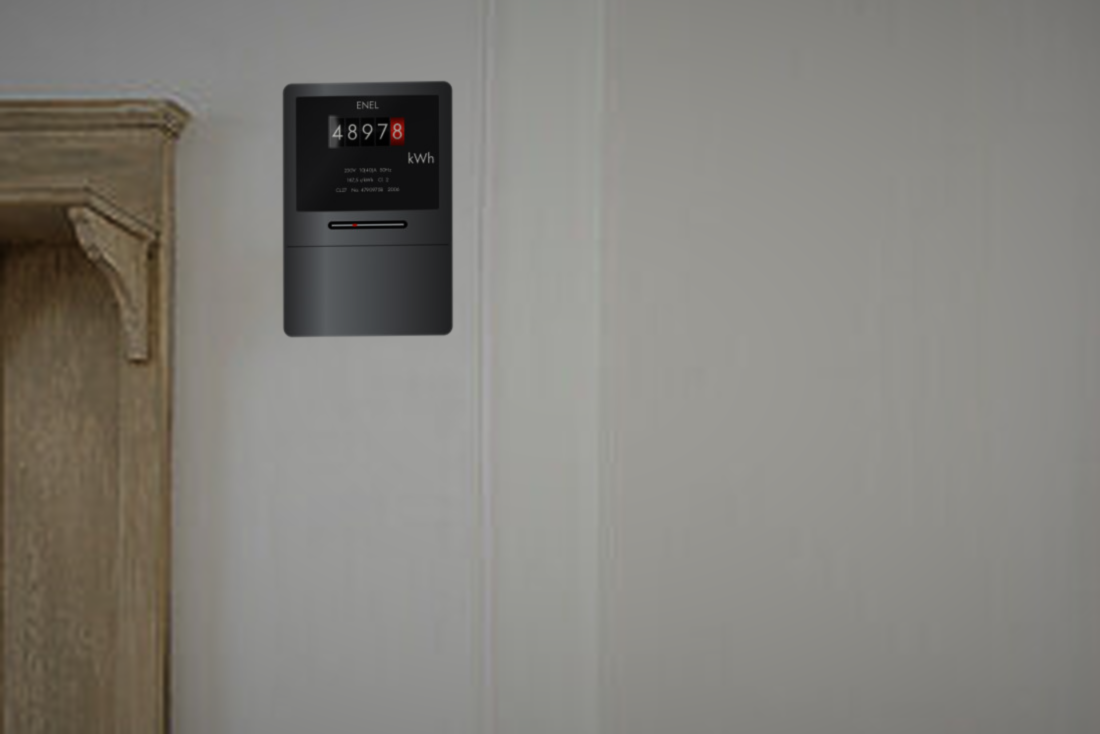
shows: 4897.8 kWh
